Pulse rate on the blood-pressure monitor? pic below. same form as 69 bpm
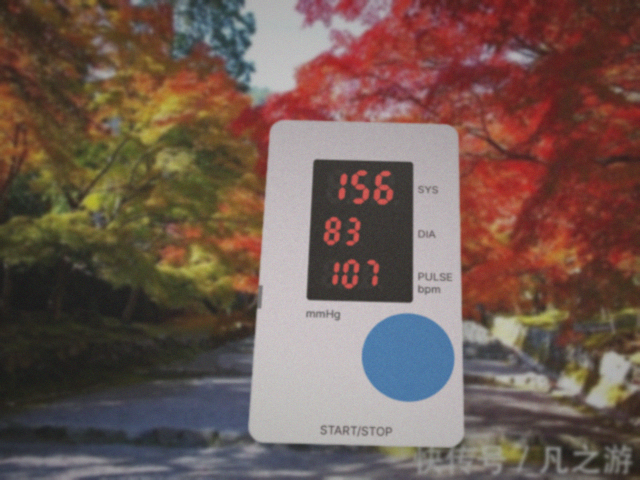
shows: 107 bpm
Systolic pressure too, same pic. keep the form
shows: 156 mmHg
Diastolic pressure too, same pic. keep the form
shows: 83 mmHg
